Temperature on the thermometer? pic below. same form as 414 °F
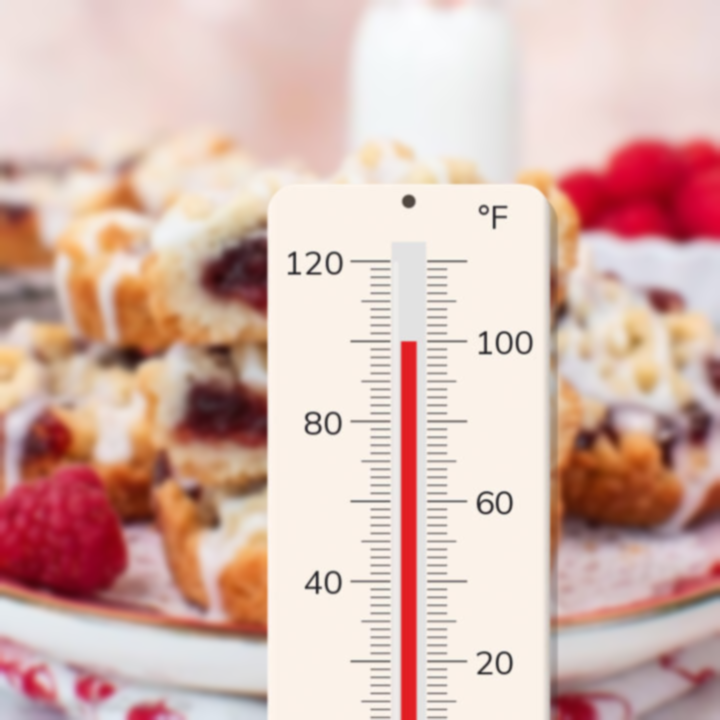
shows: 100 °F
